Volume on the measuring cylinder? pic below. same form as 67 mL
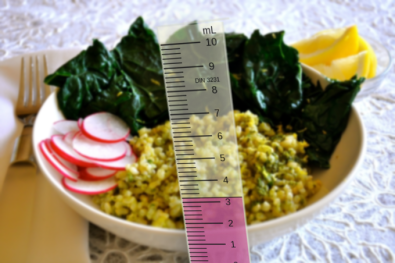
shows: 3.2 mL
